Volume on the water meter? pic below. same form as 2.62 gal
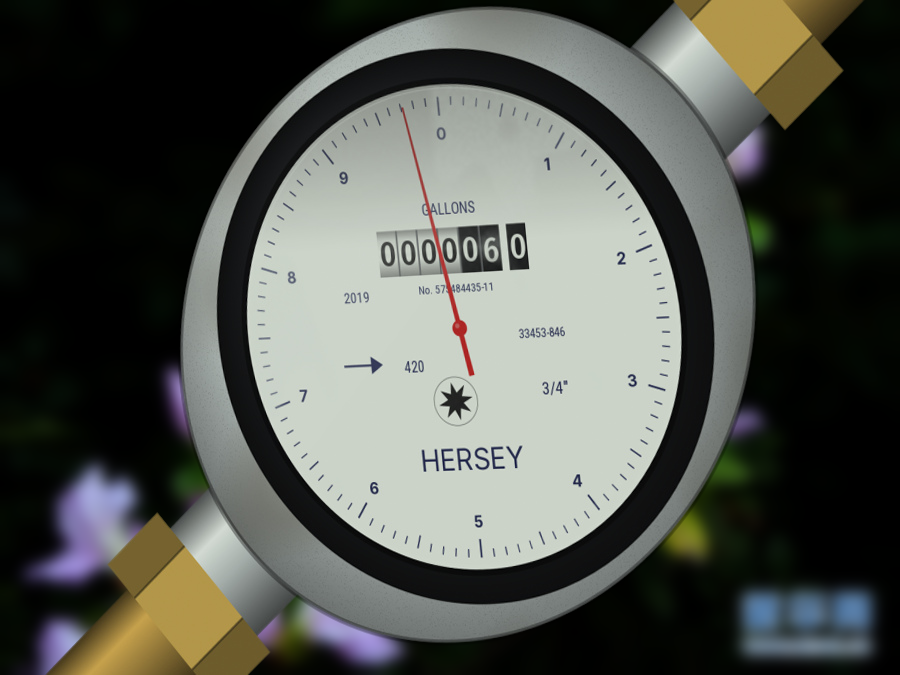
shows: 59.7 gal
